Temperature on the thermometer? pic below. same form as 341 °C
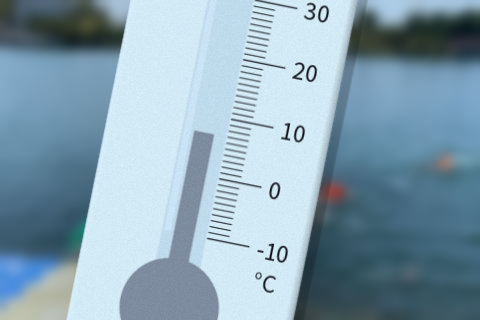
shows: 7 °C
